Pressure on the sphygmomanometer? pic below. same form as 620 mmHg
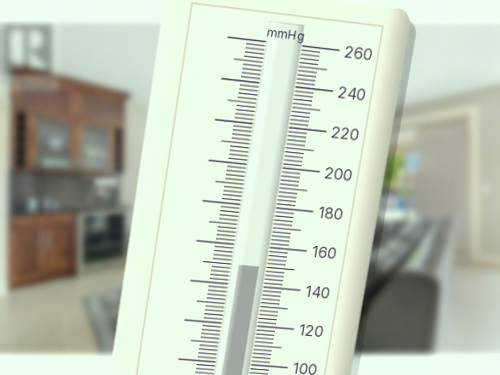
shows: 150 mmHg
